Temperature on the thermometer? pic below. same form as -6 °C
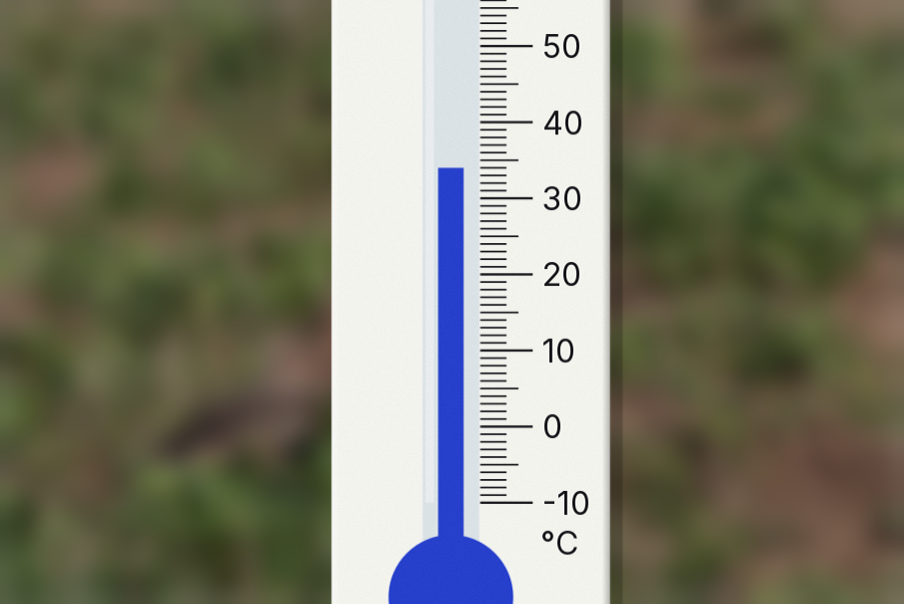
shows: 34 °C
